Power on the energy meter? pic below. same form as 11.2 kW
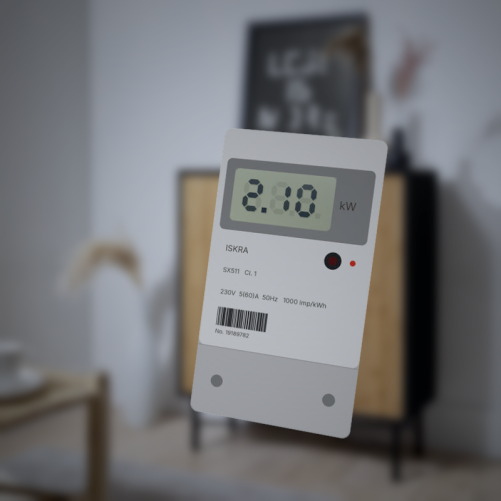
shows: 2.10 kW
